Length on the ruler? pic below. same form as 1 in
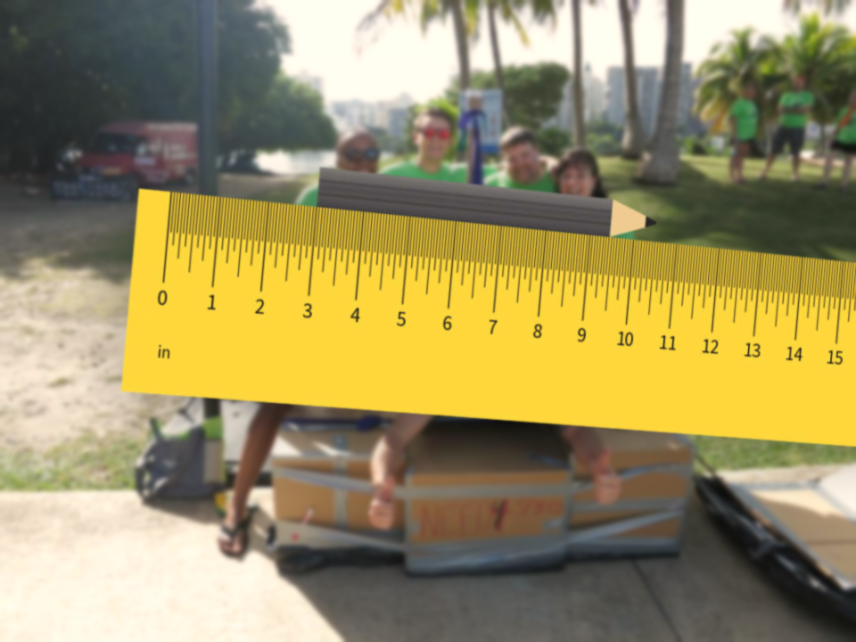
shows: 7.5 in
